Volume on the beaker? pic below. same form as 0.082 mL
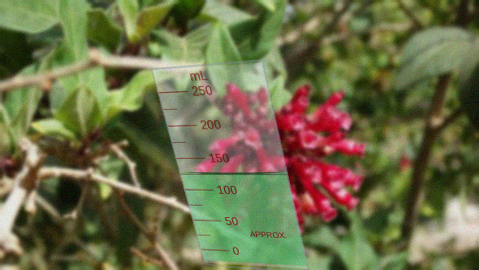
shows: 125 mL
